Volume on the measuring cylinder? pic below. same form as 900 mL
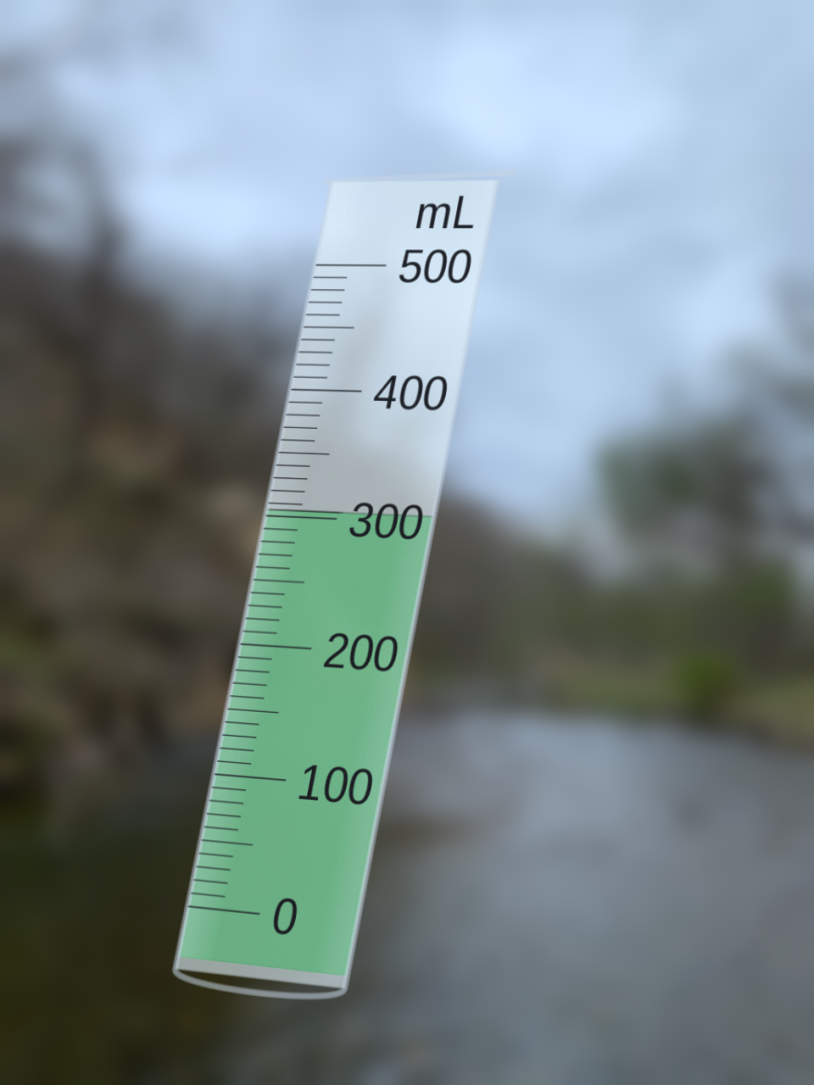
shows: 305 mL
